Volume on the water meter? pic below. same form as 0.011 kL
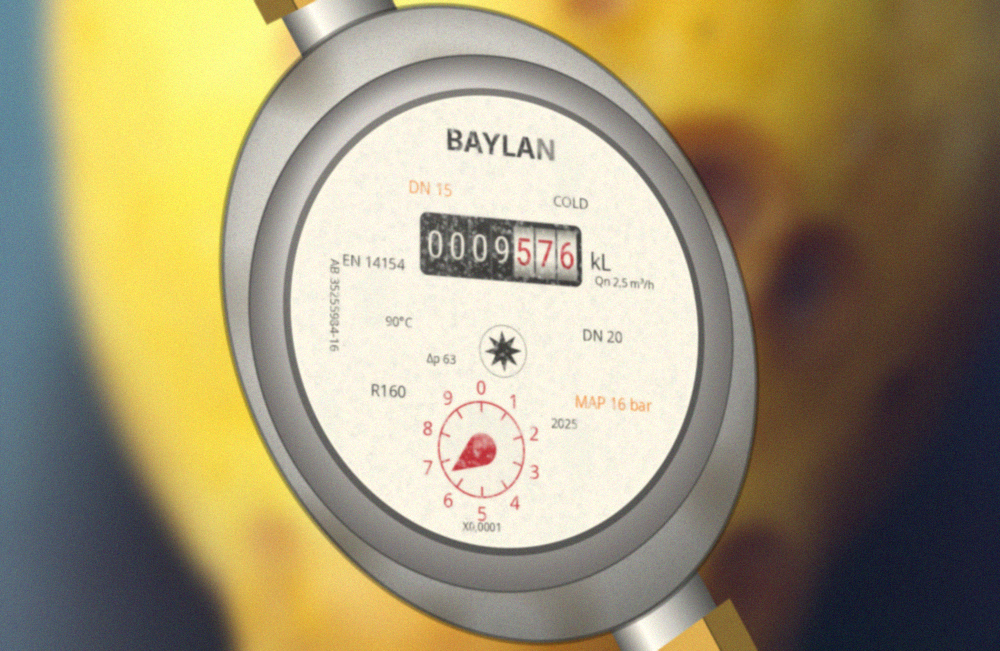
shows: 9.5766 kL
